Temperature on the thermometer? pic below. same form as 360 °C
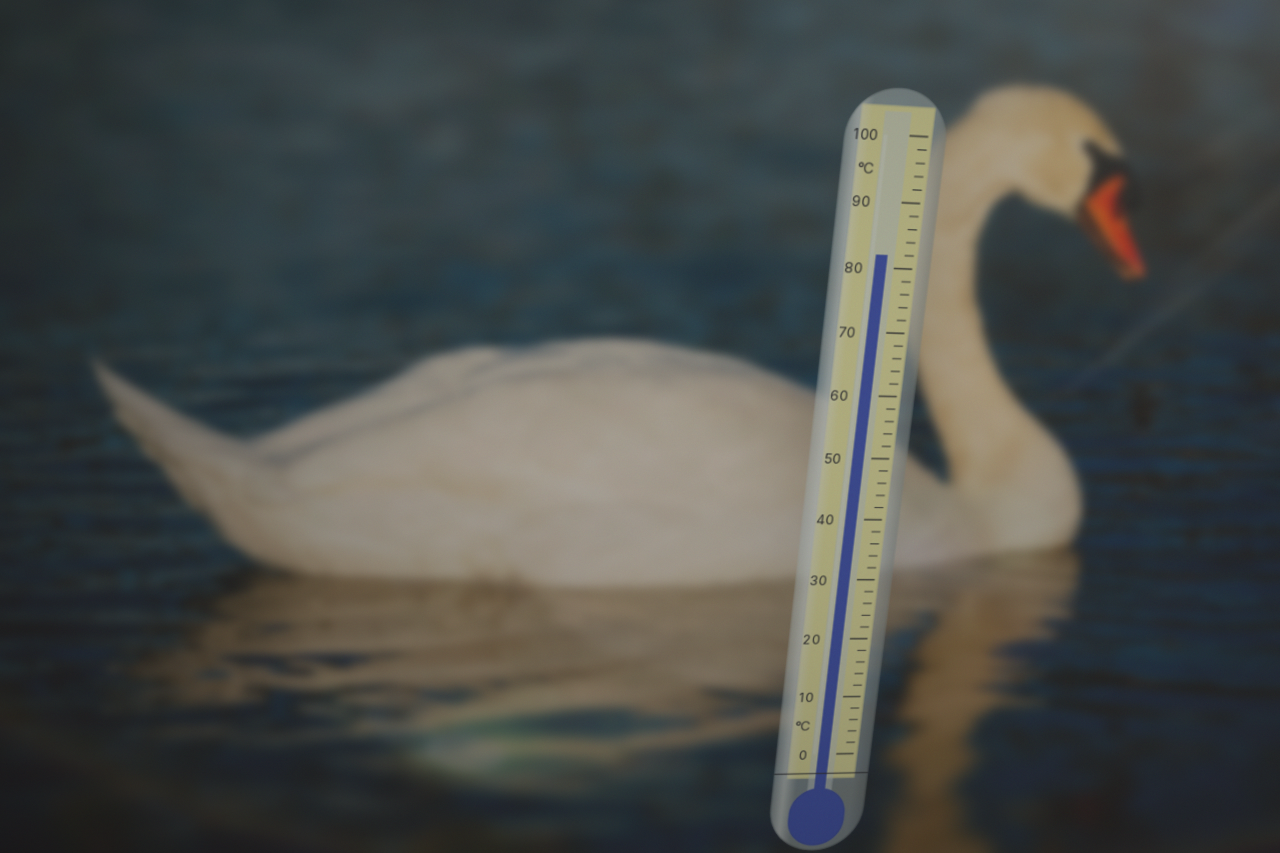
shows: 82 °C
